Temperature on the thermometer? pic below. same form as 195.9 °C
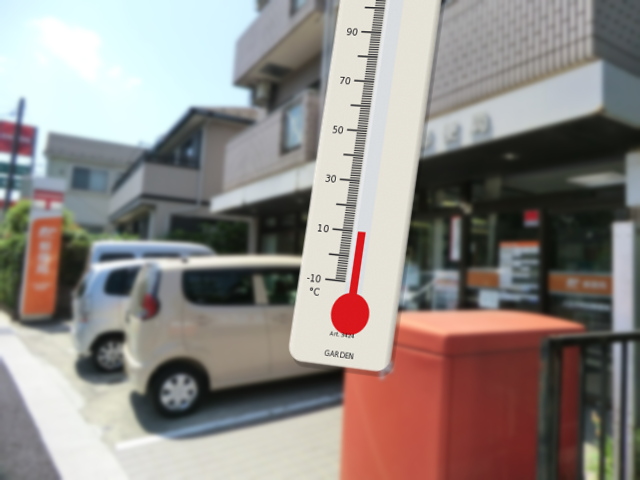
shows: 10 °C
